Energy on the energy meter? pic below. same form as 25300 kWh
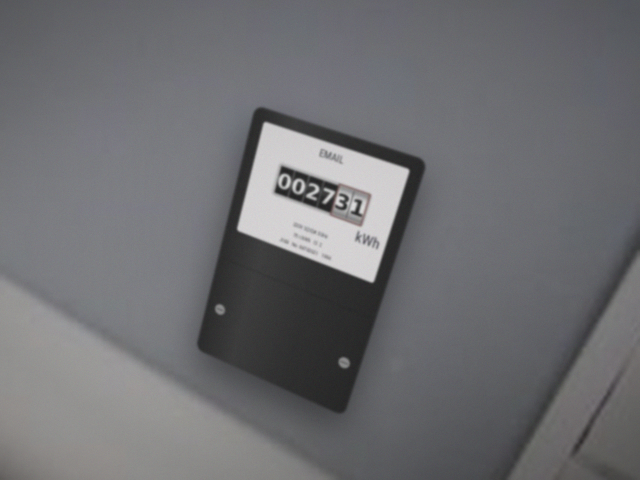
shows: 27.31 kWh
